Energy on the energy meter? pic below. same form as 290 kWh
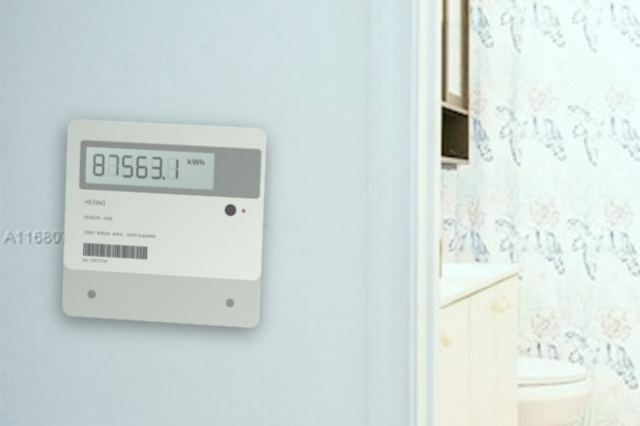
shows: 87563.1 kWh
